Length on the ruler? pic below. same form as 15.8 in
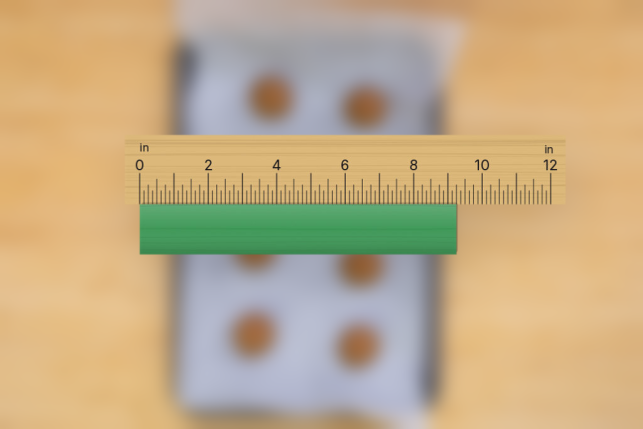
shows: 9.25 in
